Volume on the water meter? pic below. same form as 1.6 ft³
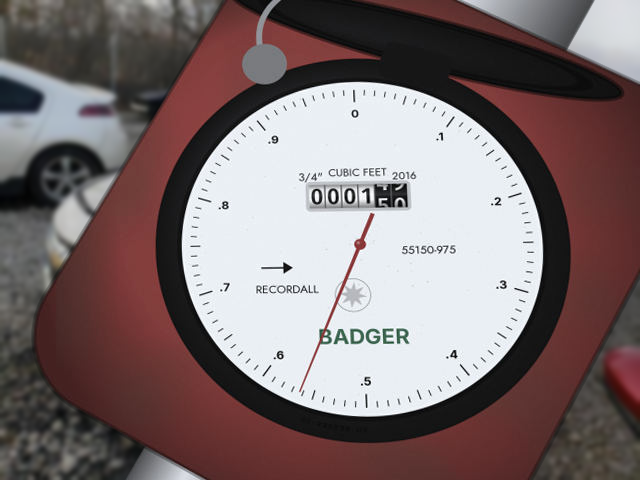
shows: 149.56 ft³
